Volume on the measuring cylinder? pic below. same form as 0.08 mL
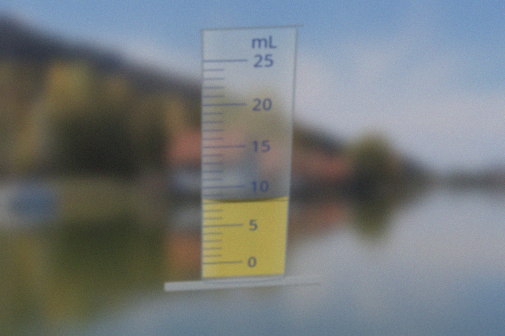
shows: 8 mL
